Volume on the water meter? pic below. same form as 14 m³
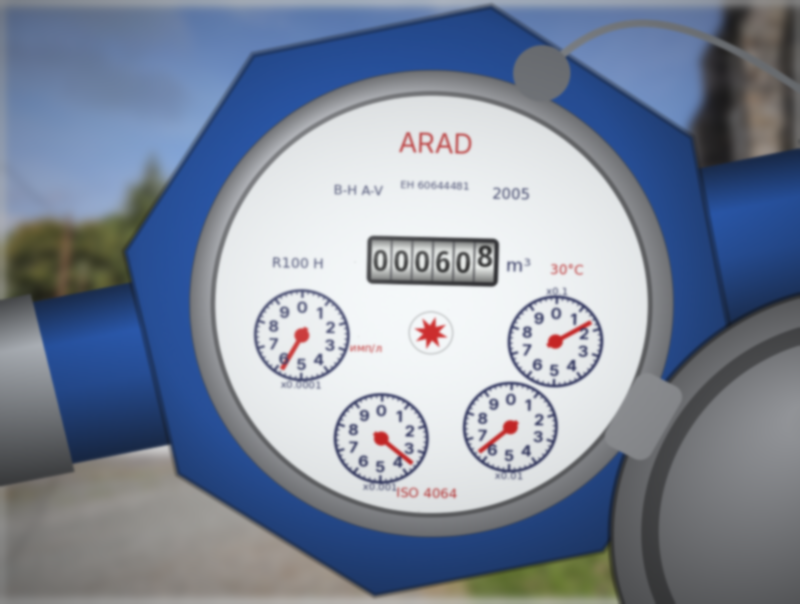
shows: 608.1635 m³
